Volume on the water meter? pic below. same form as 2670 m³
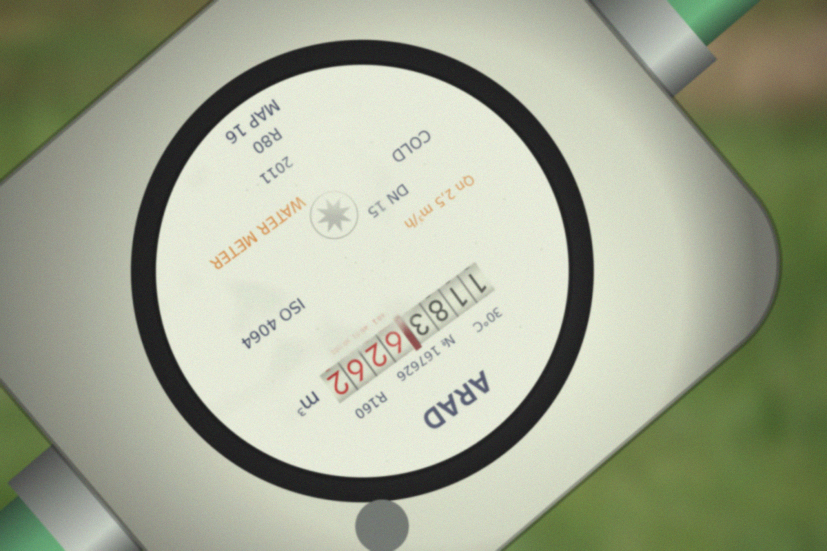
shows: 1183.6262 m³
